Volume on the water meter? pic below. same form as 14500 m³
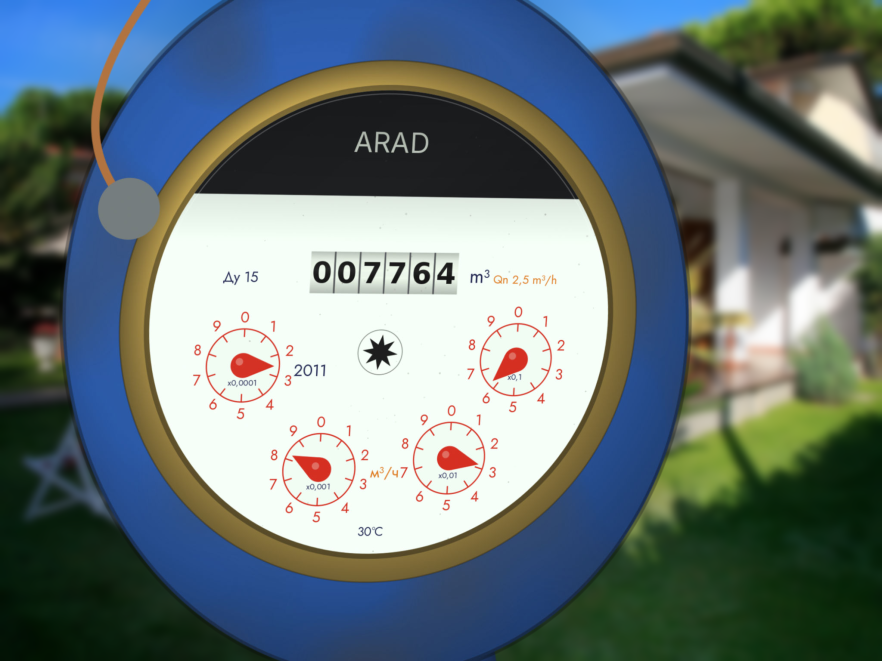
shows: 7764.6282 m³
